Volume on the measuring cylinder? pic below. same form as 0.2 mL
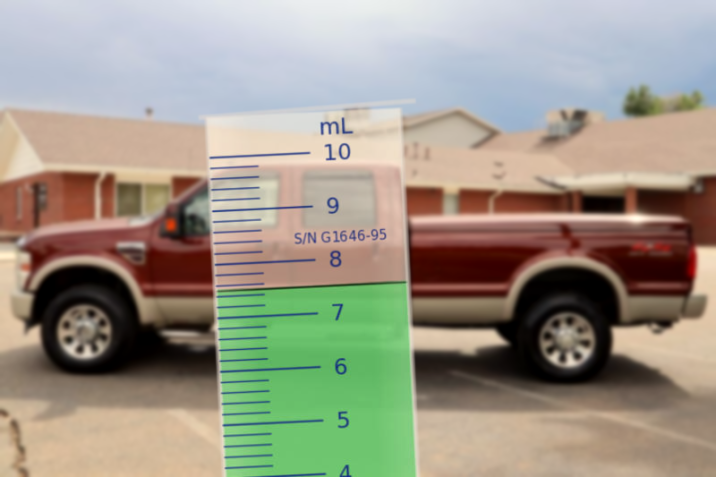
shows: 7.5 mL
